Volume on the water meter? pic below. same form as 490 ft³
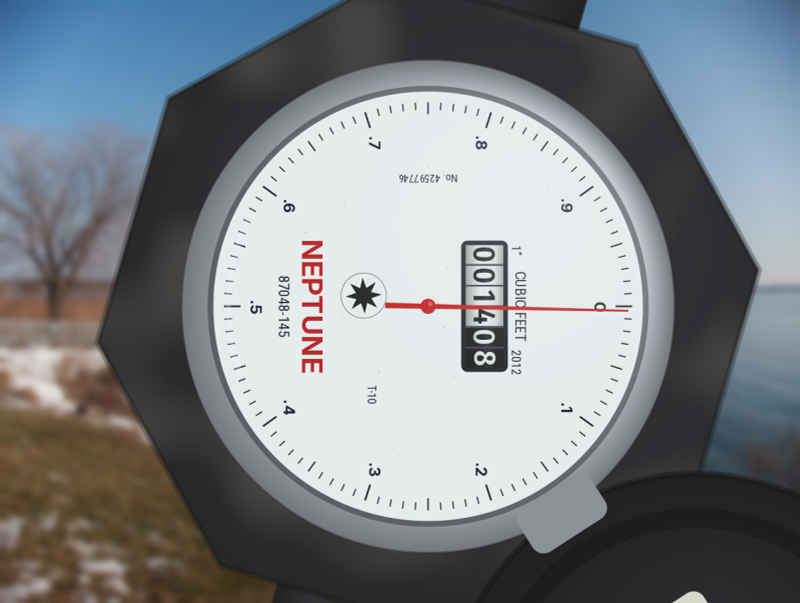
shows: 1408.00 ft³
